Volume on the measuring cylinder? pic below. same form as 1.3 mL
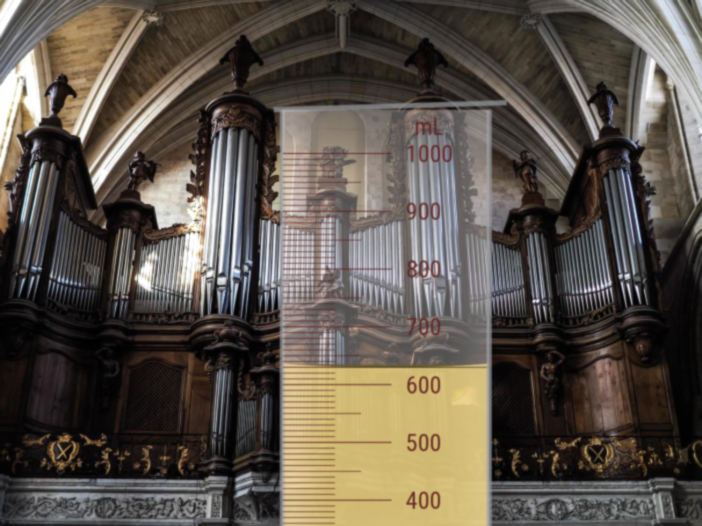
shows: 630 mL
